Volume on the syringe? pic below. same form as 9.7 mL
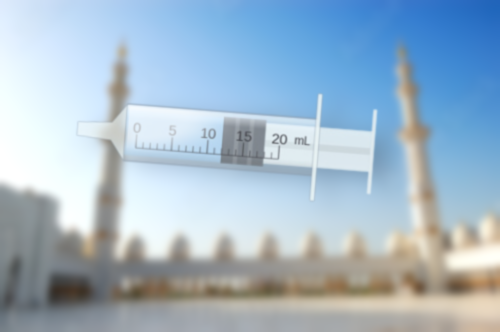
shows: 12 mL
